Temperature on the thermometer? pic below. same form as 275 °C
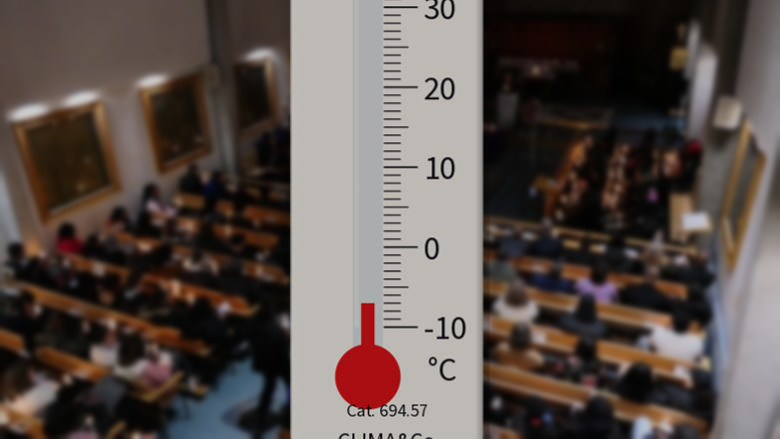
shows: -7 °C
